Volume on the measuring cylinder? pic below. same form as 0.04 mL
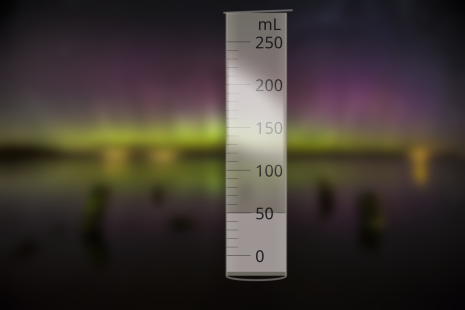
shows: 50 mL
